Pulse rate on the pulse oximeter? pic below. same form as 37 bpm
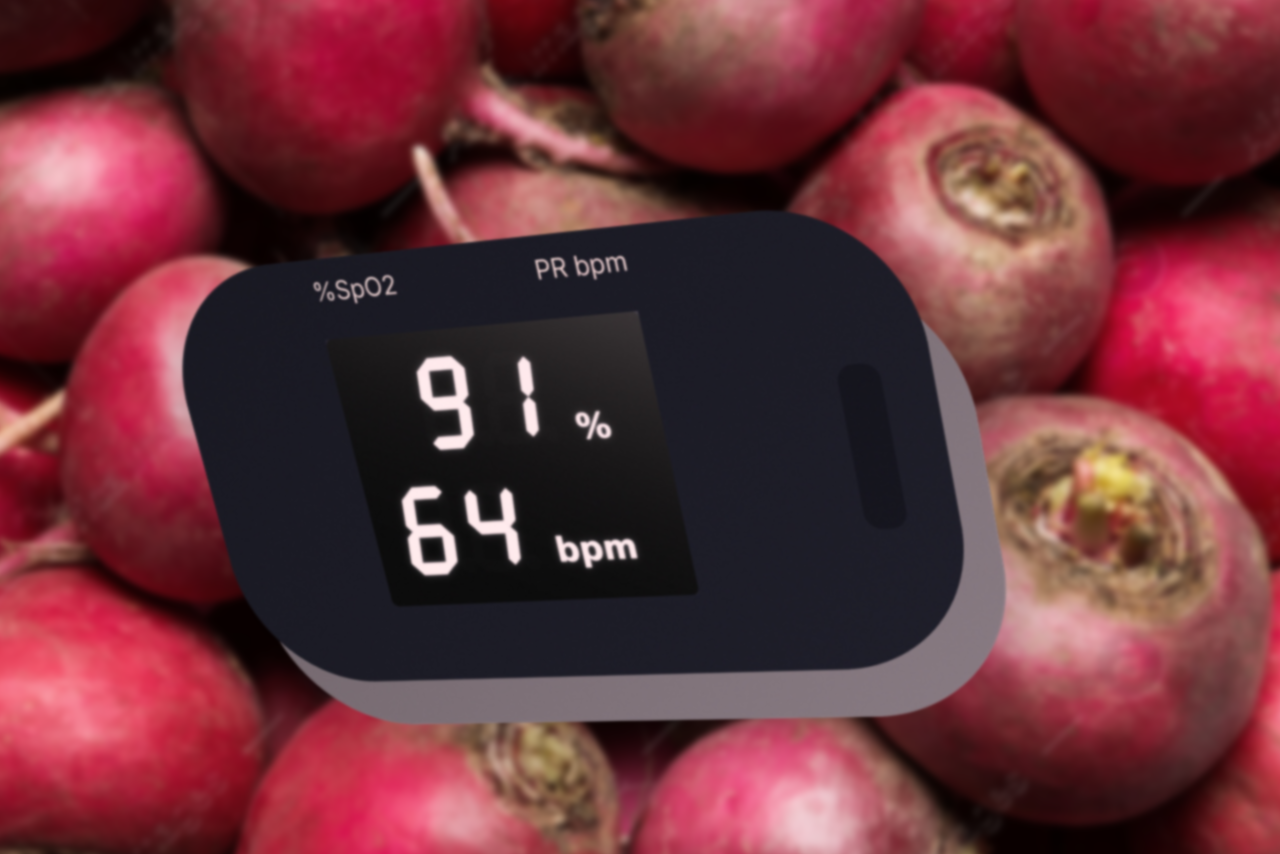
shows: 64 bpm
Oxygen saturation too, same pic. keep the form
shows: 91 %
